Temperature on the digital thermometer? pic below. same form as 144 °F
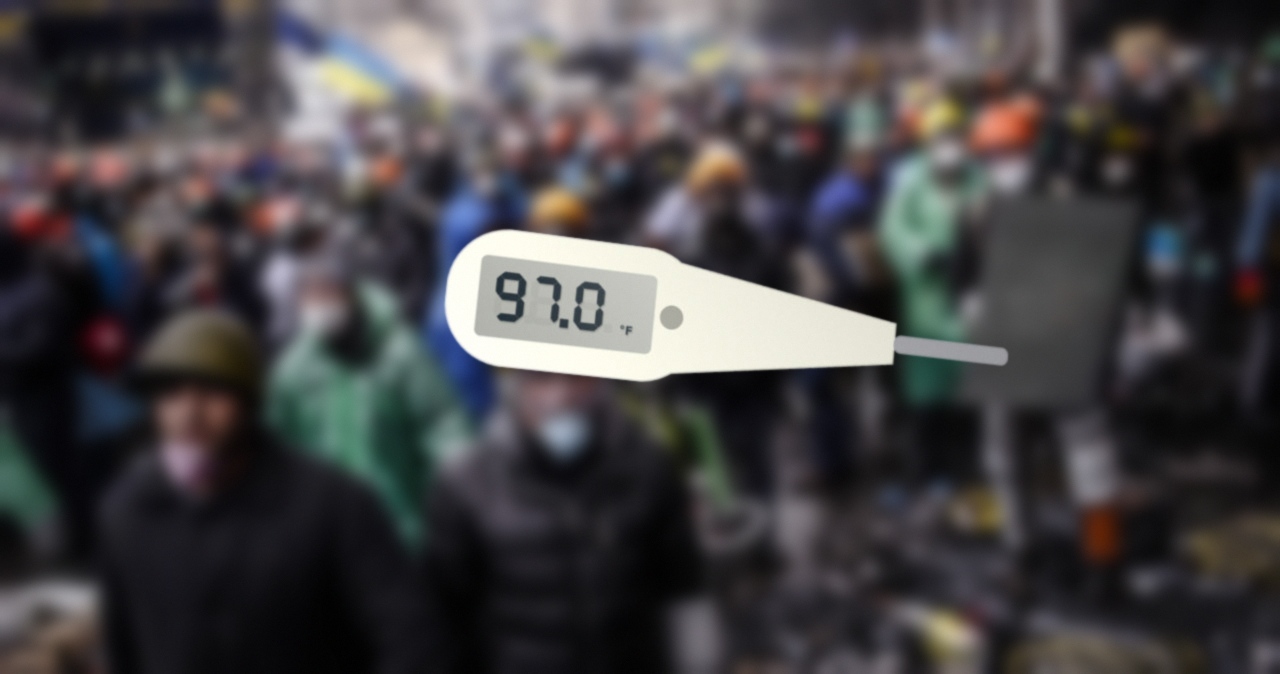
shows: 97.0 °F
